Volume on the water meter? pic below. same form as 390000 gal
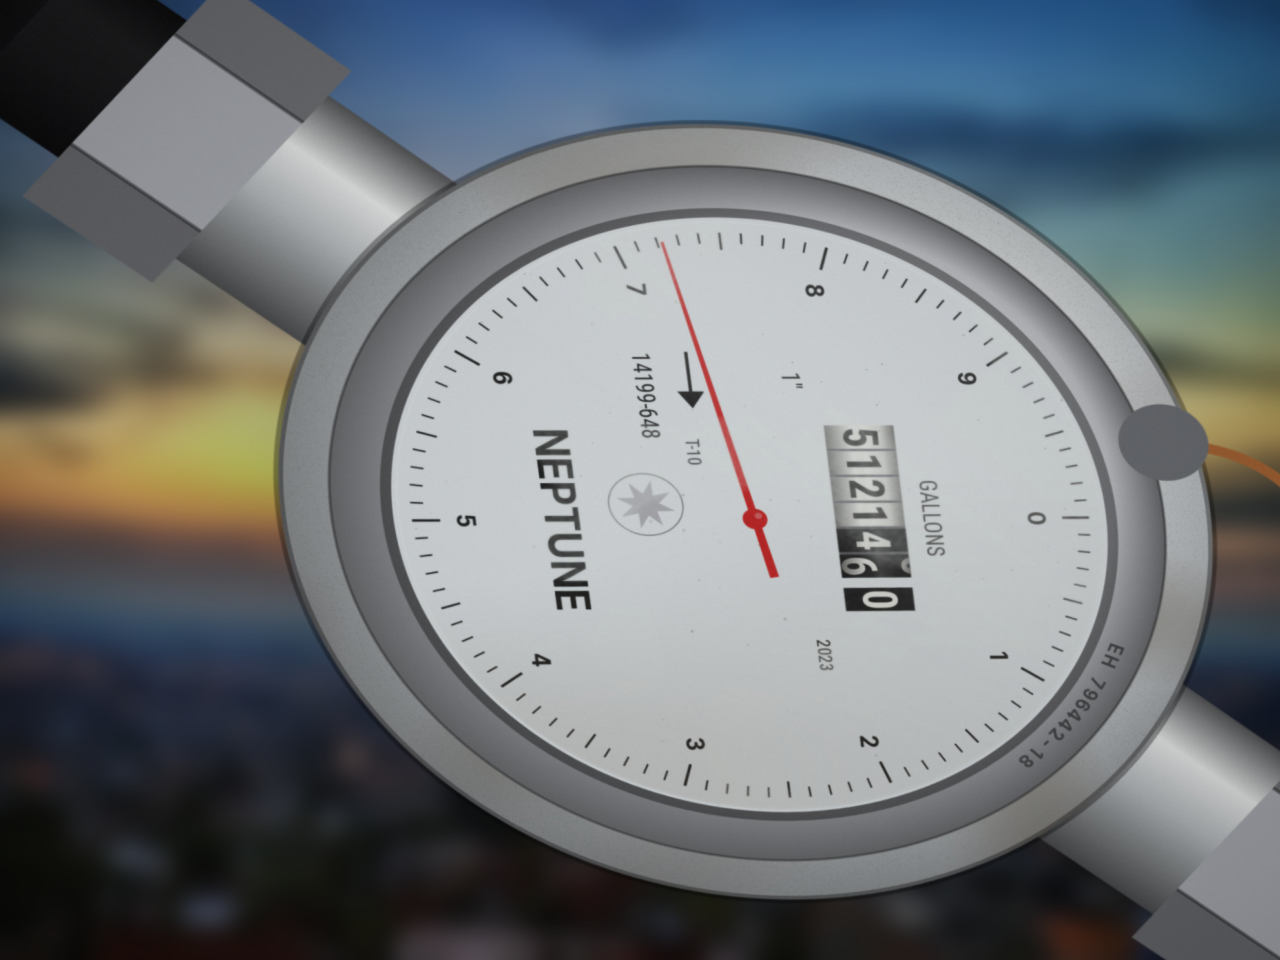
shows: 5121457.2 gal
